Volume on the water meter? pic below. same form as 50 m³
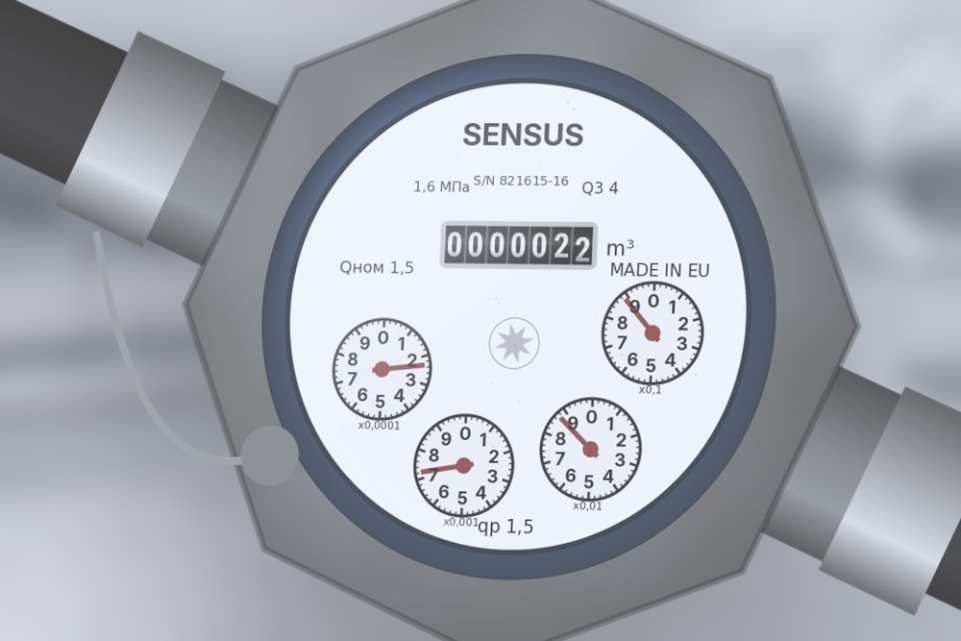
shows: 21.8872 m³
